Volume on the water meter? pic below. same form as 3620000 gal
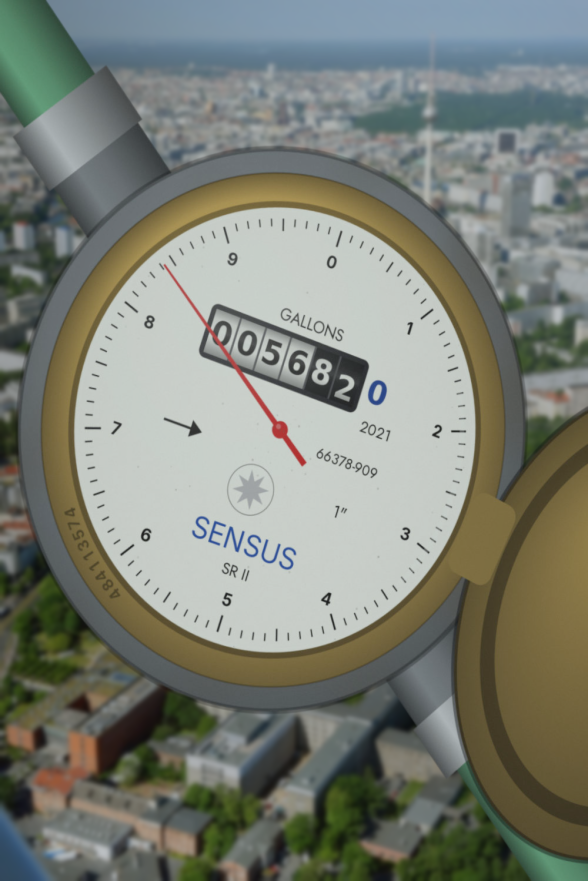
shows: 56818.4 gal
